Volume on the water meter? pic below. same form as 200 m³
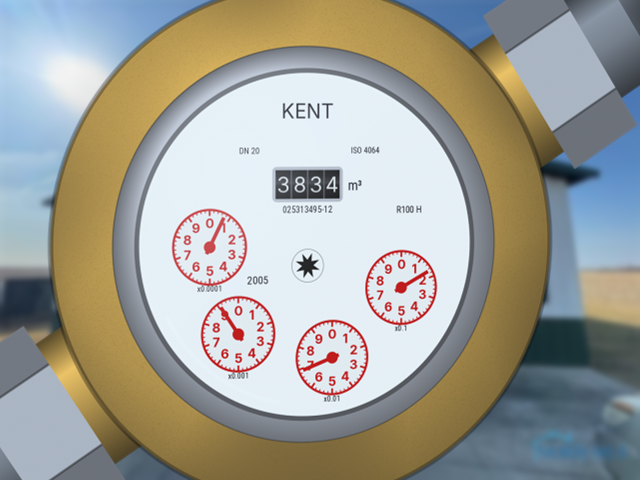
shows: 3834.1690 m³
